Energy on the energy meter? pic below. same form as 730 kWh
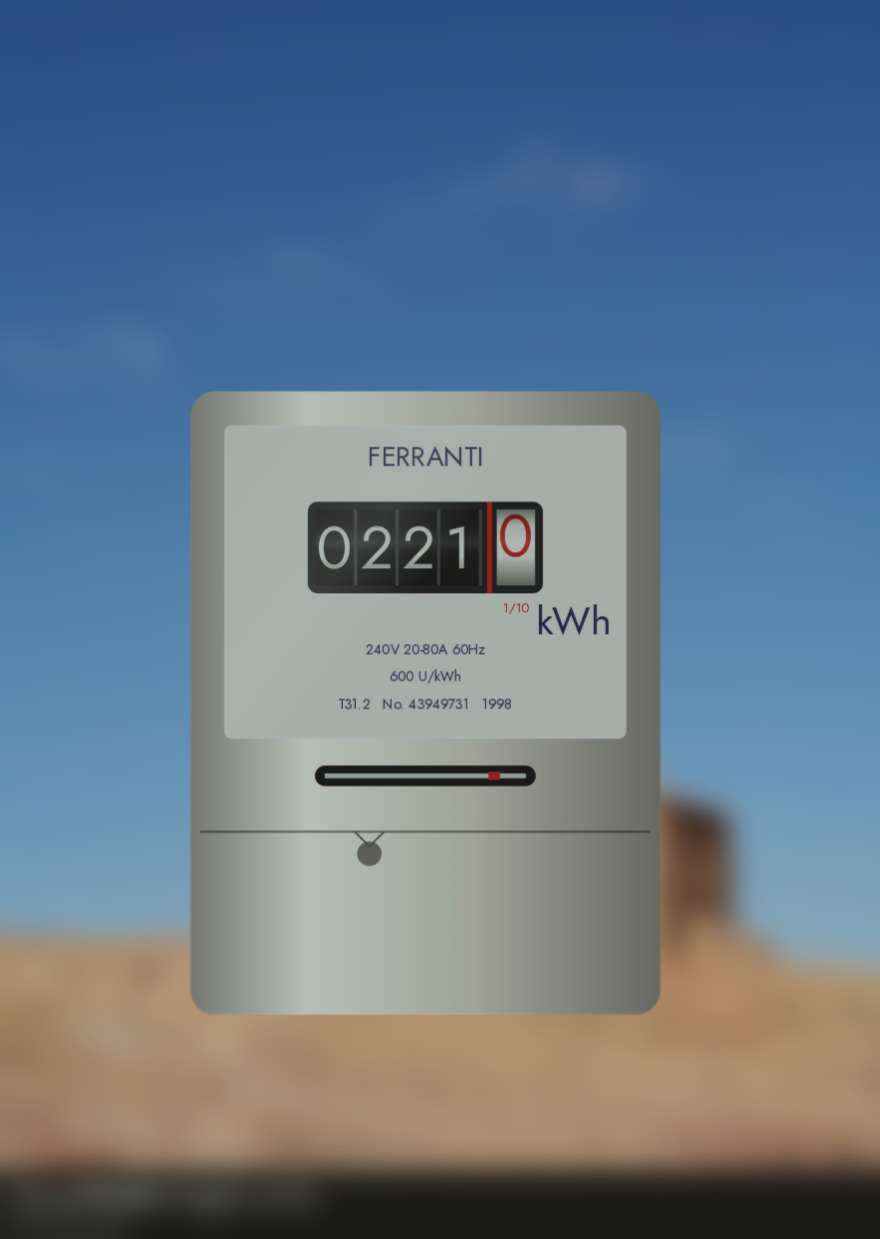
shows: 221.0 kWh
